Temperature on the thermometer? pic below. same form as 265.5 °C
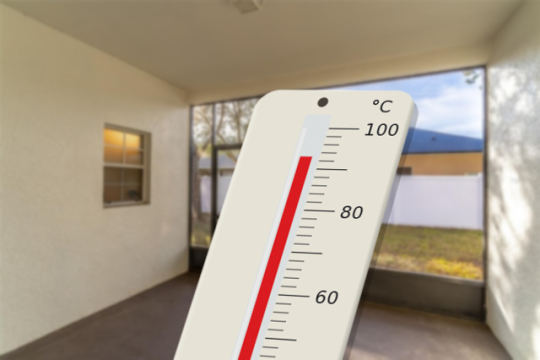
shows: 93 °C
